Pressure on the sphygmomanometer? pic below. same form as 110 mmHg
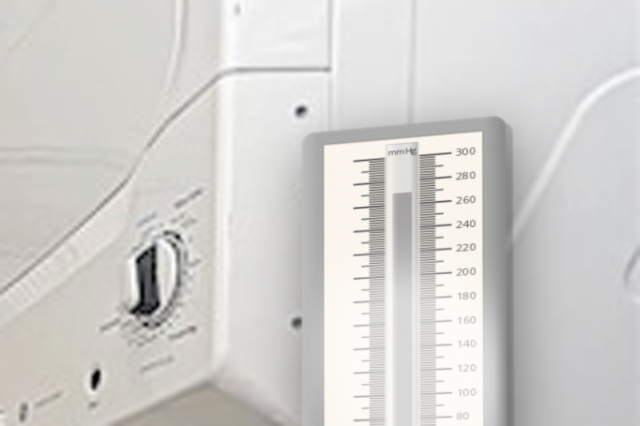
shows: 270 mmHg
